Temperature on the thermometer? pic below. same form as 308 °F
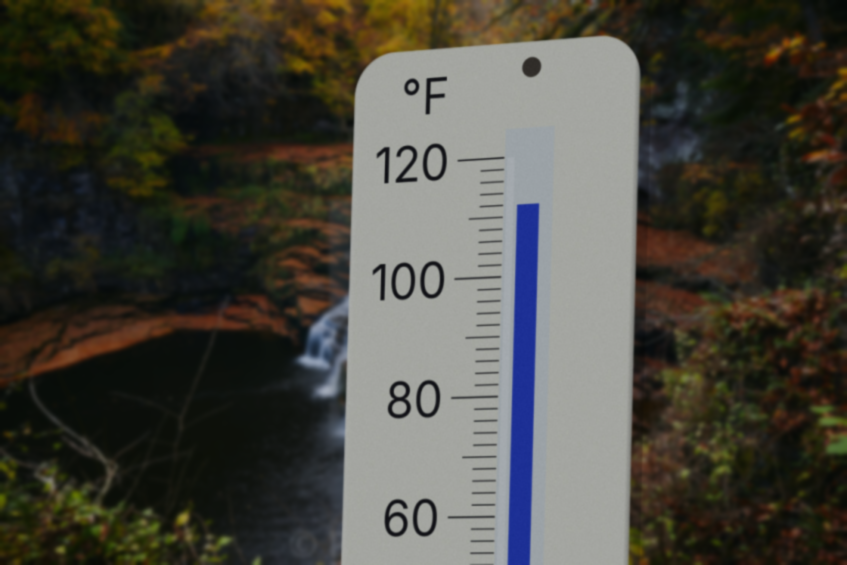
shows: 112 °F
